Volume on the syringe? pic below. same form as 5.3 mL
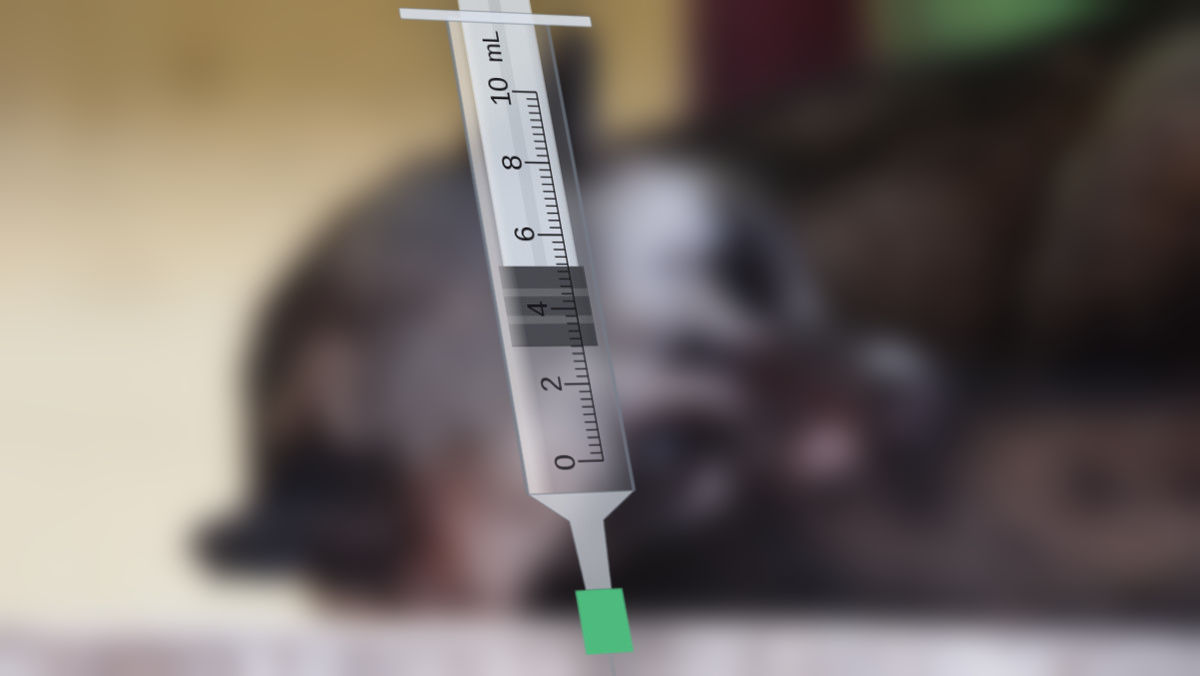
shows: 3 mL
